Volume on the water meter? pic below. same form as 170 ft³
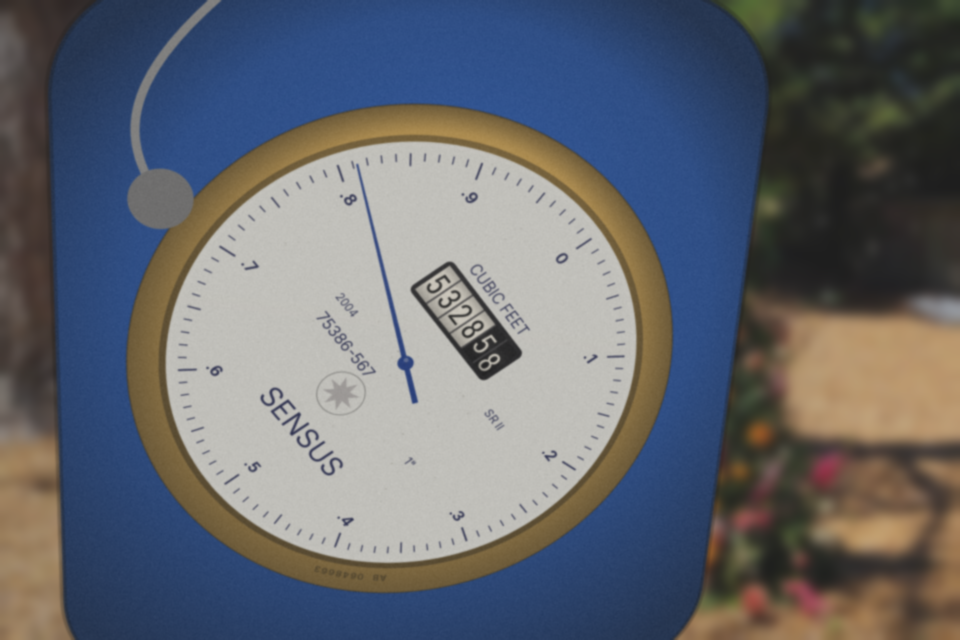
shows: 532857.81 ft³
